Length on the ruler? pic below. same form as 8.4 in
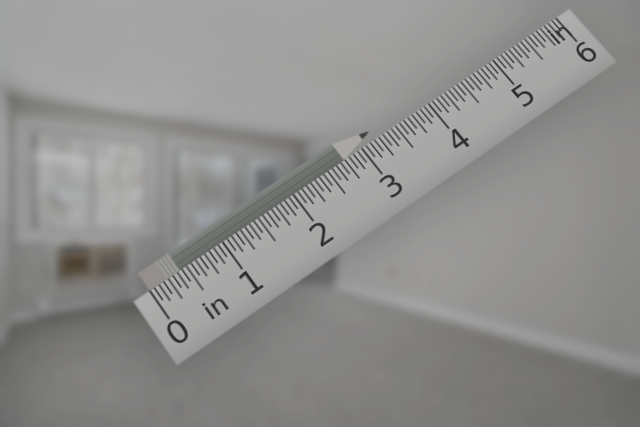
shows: 3.1875 in
